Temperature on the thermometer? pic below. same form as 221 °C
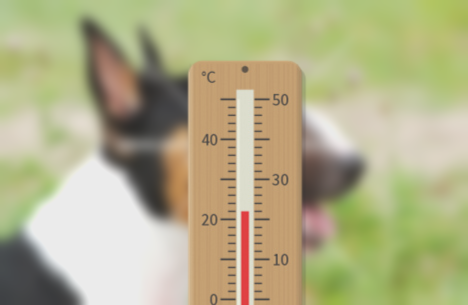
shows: 22 °C
